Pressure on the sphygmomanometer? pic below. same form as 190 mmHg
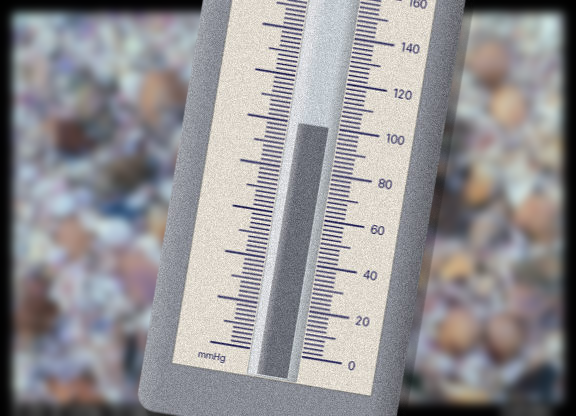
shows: 100 mmHg
